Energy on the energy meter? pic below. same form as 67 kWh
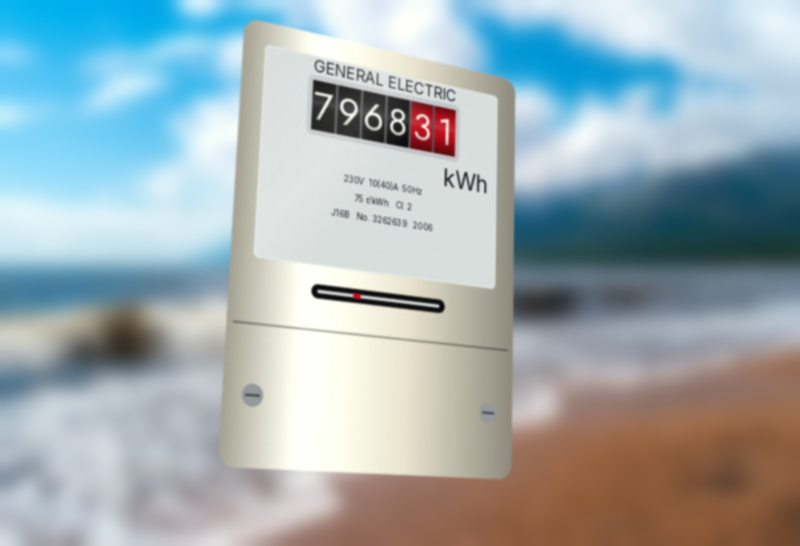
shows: 7968.31 kWh
